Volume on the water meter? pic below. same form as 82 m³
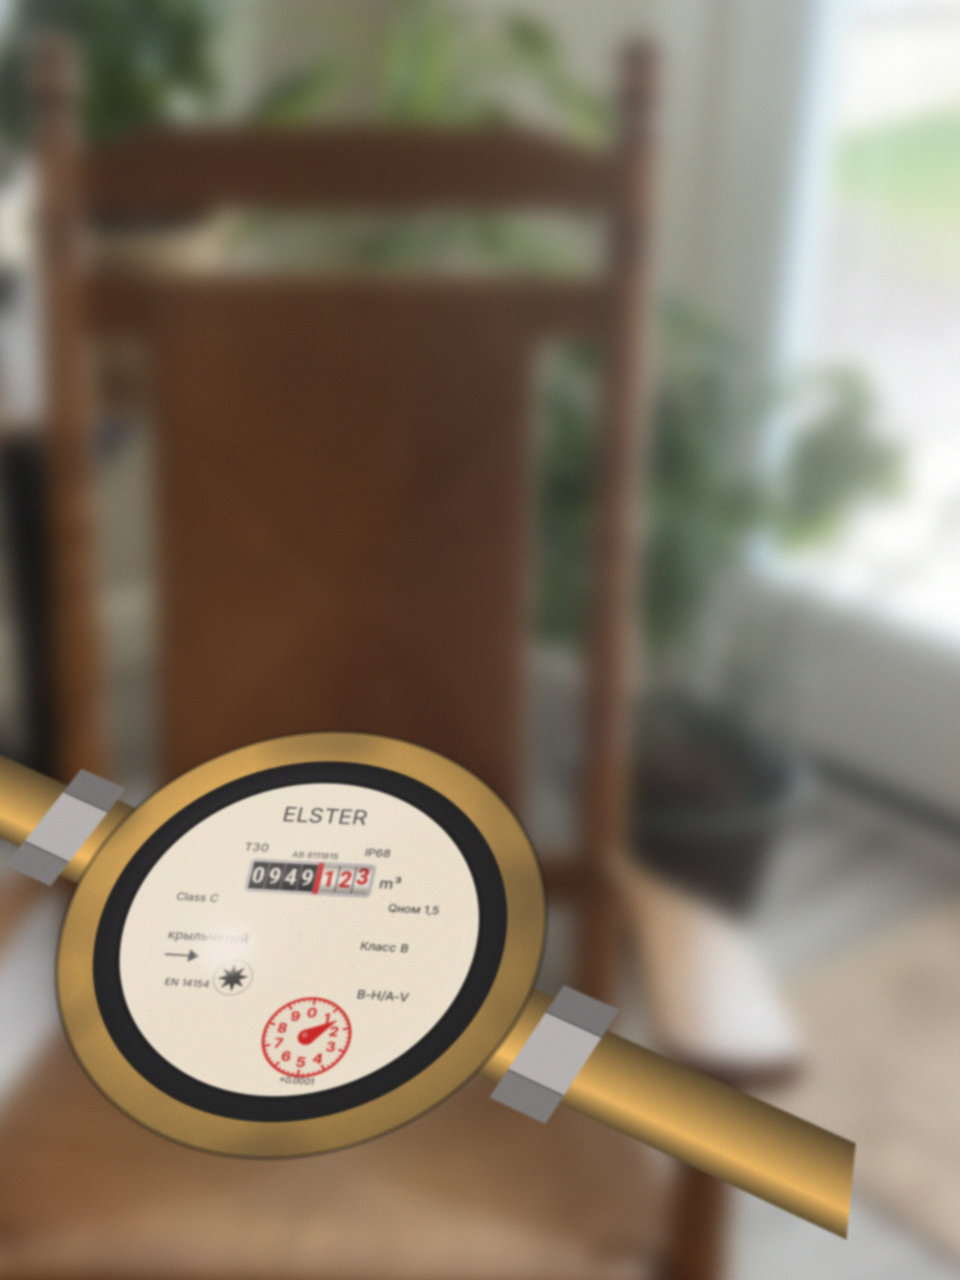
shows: 949.1231 m³
